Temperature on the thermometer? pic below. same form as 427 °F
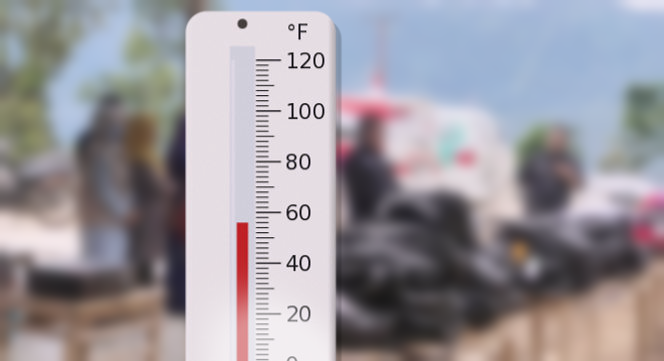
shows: 56 °F
